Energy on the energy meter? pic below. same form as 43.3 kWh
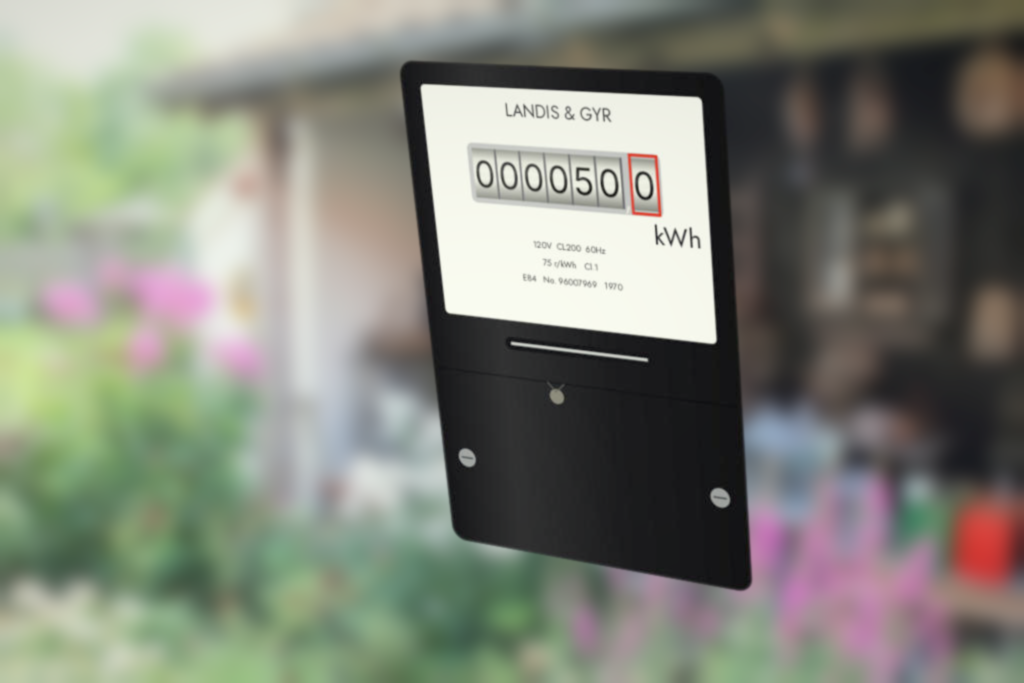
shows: 50.0 kWh
